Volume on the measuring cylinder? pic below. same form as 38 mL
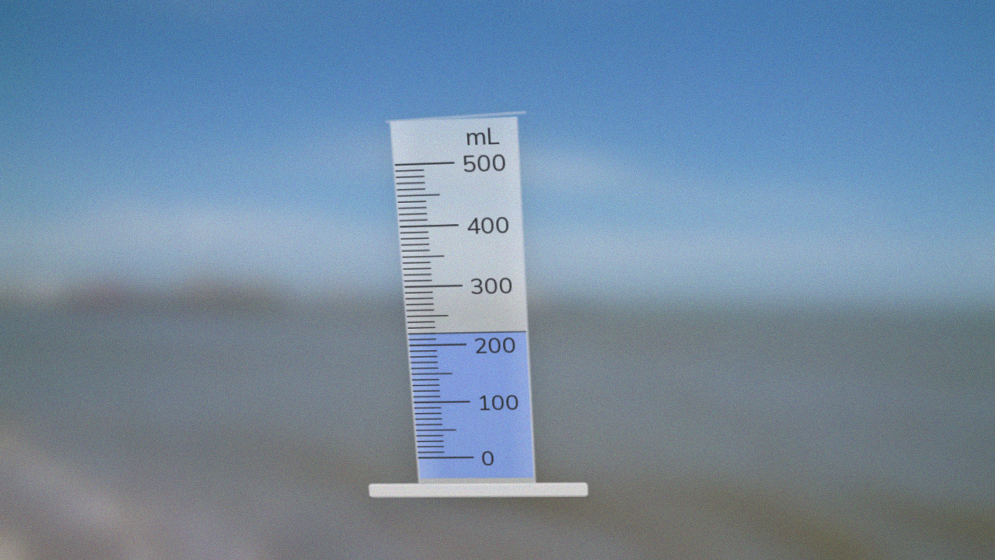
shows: 220 mL
